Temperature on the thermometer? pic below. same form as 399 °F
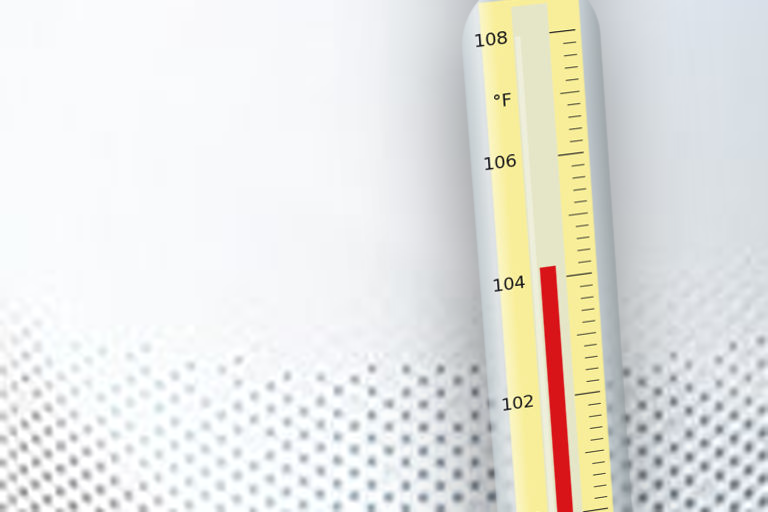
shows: 104.2 °F
